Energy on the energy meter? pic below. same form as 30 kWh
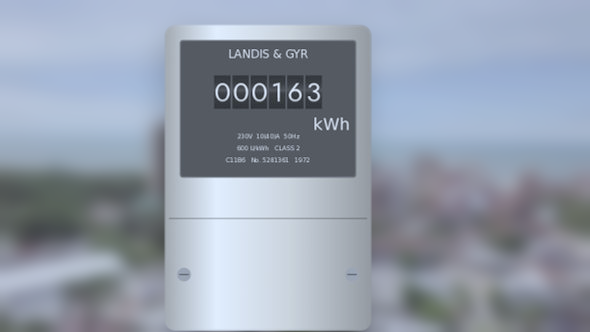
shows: 163 kWh
